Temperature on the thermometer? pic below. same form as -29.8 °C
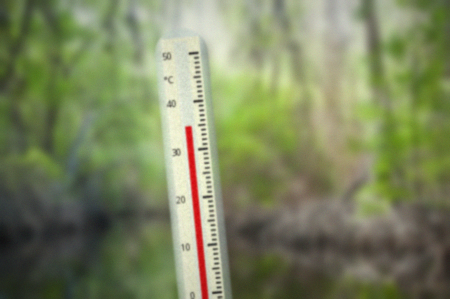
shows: 35 °C
